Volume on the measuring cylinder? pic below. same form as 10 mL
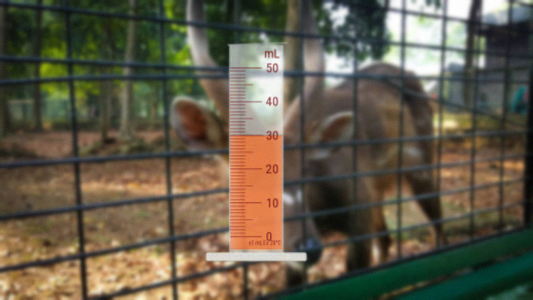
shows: 30 mL
